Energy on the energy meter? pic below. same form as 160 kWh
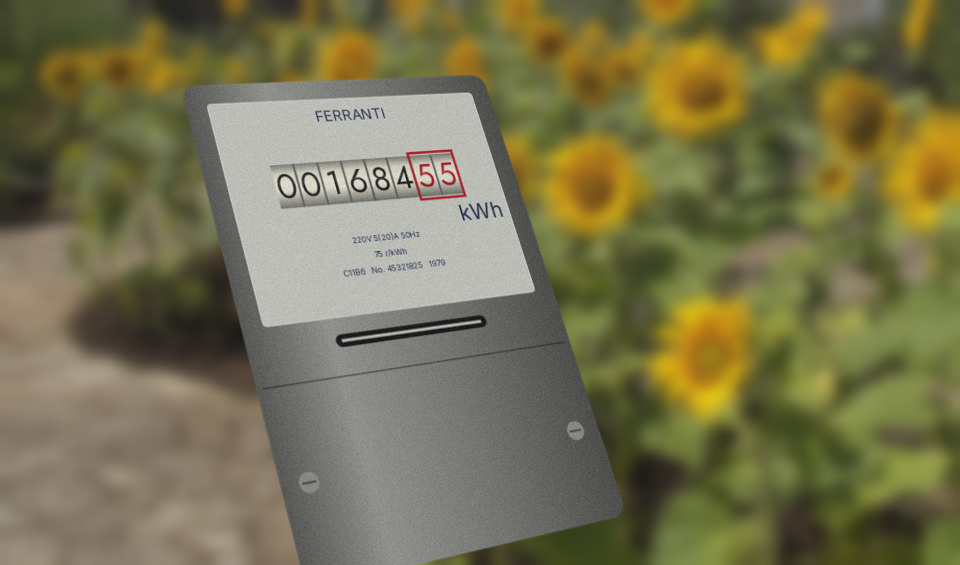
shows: 1684.55 kWh
